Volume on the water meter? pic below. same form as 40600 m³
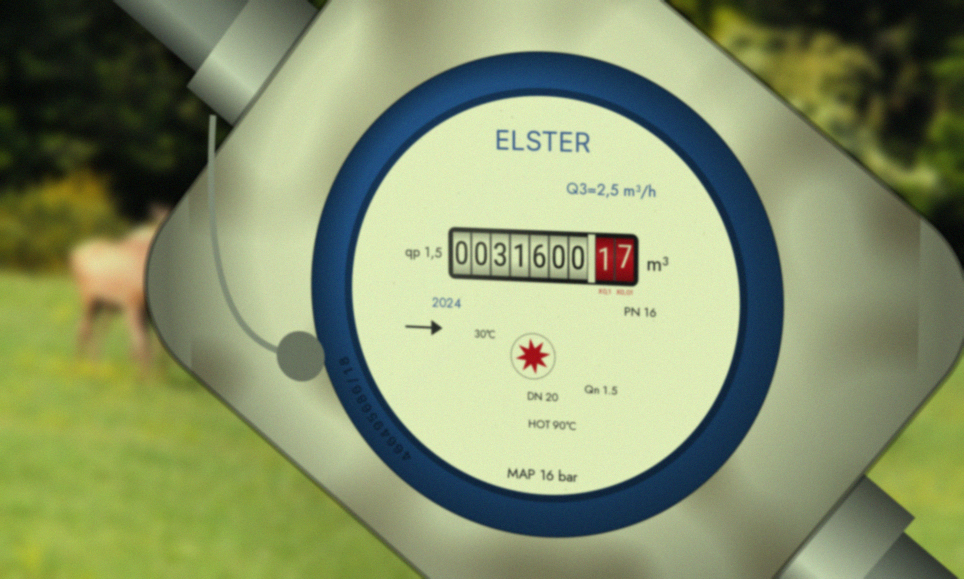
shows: 31600.17 m³
